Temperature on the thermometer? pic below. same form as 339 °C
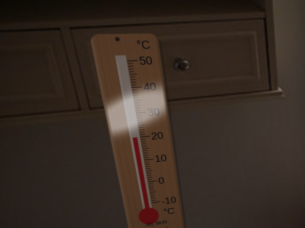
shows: 20 °C
